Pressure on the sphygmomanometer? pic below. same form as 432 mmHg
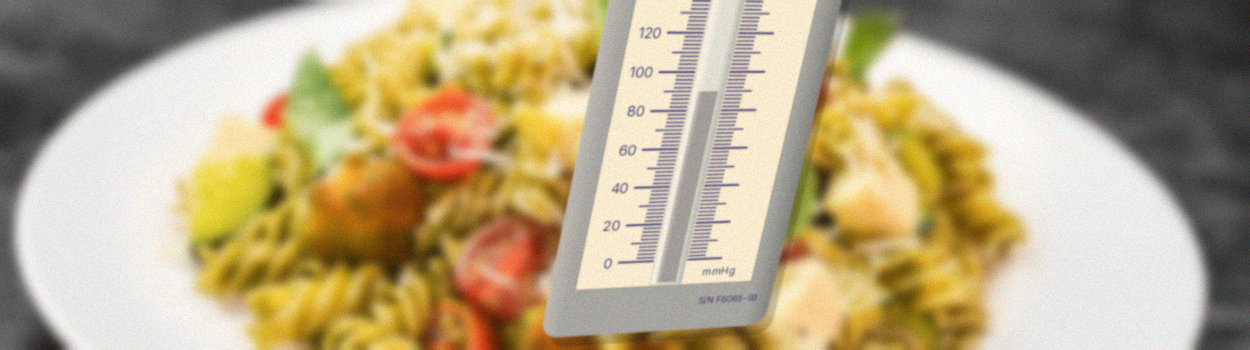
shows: 90 mmHg
